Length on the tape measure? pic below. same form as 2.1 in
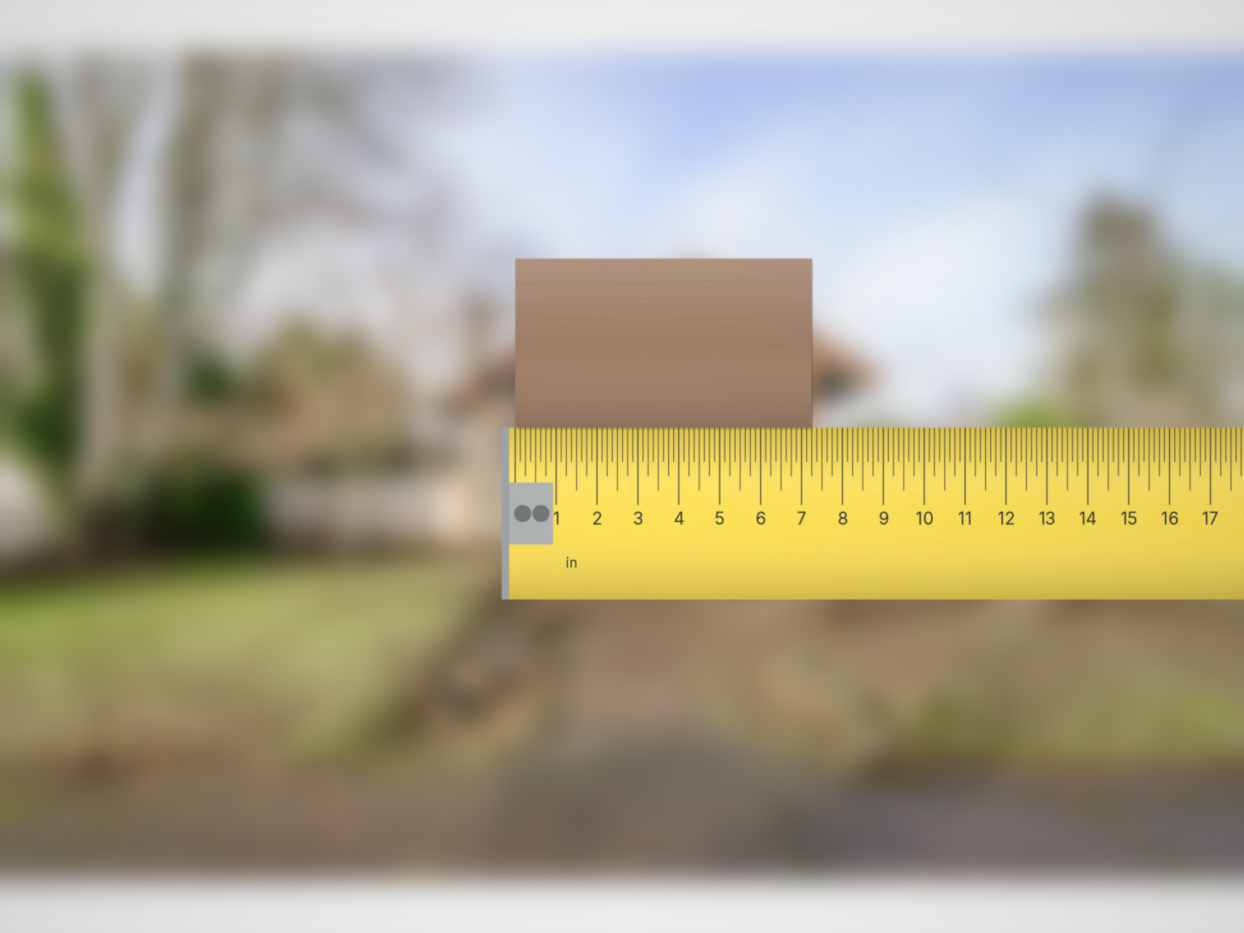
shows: 7.25 in
